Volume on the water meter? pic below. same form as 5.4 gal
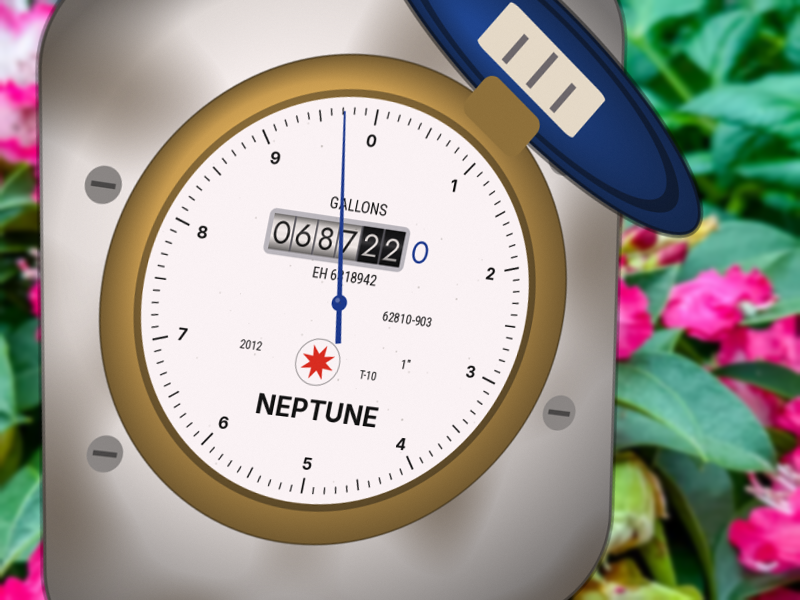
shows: 687219.7 gal
